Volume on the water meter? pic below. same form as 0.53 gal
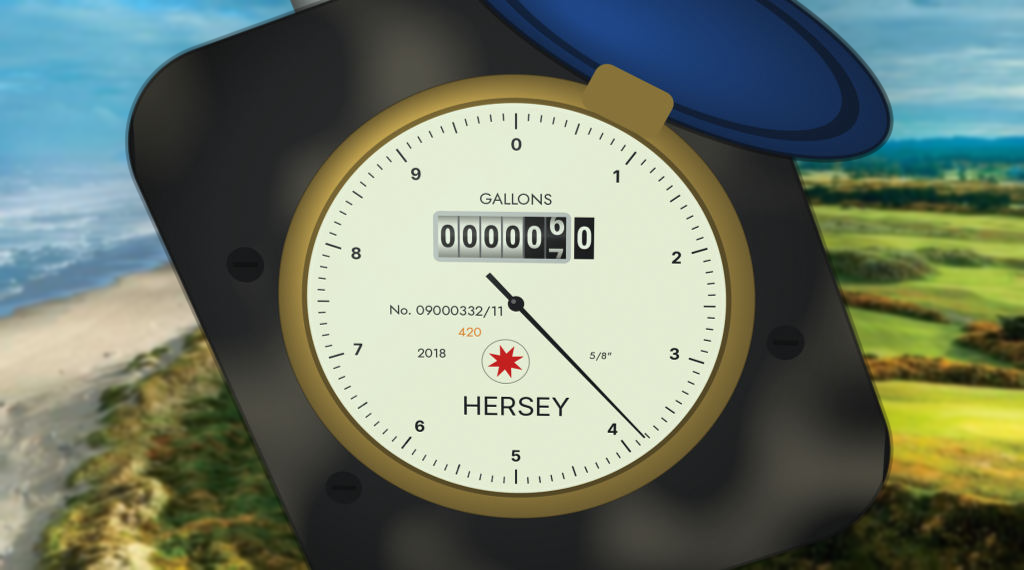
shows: 63.8 gal
